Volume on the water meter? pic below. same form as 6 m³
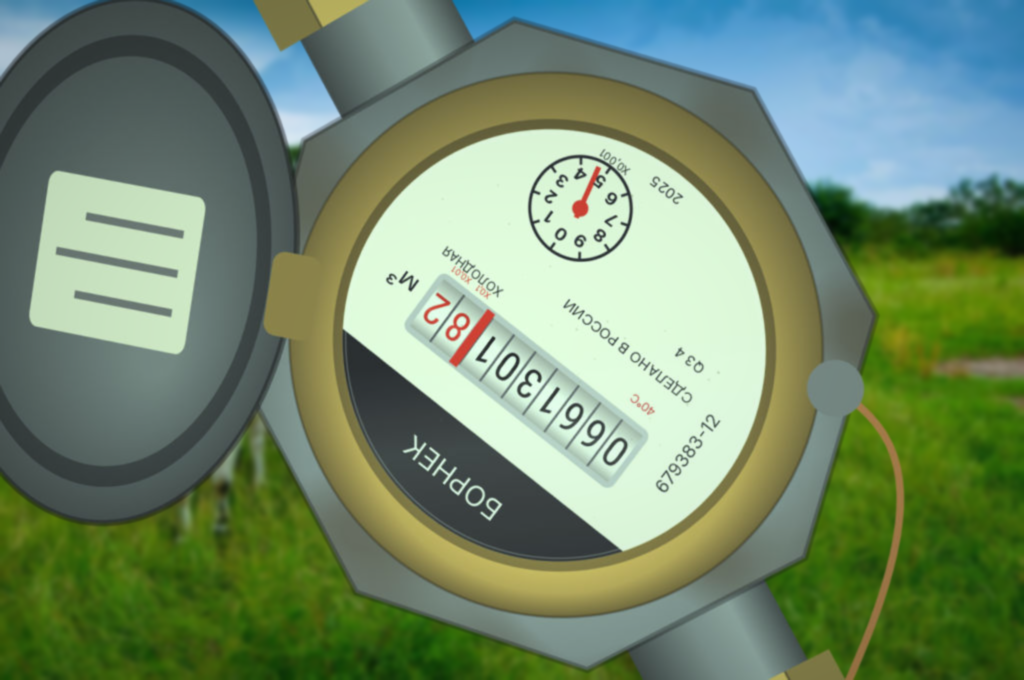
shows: 661301.824 m³
